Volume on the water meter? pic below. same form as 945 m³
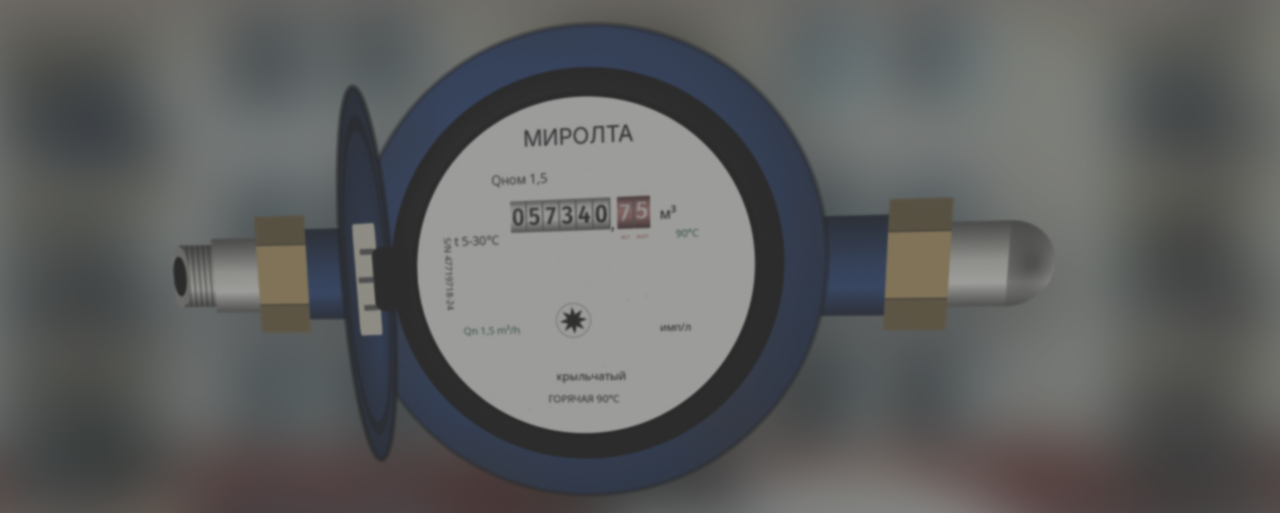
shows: 57340.75 m³
